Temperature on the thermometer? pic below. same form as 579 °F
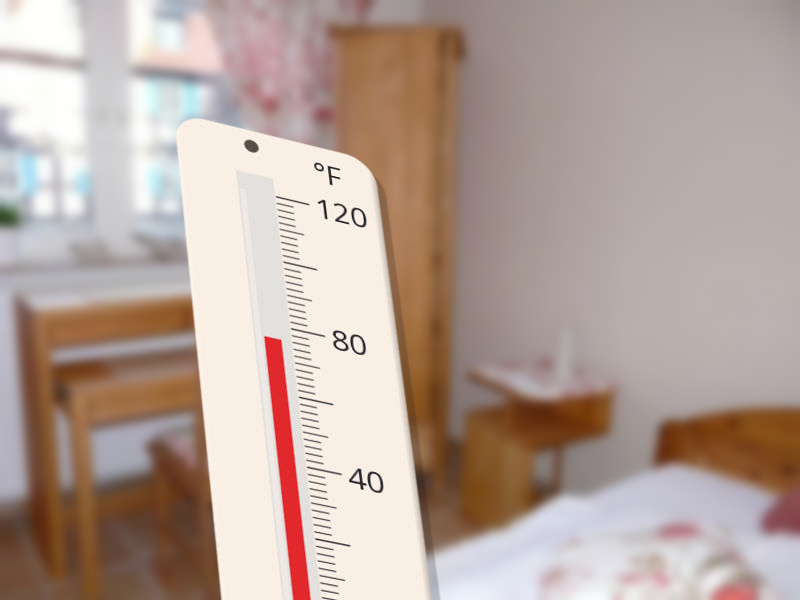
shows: 76 °F
